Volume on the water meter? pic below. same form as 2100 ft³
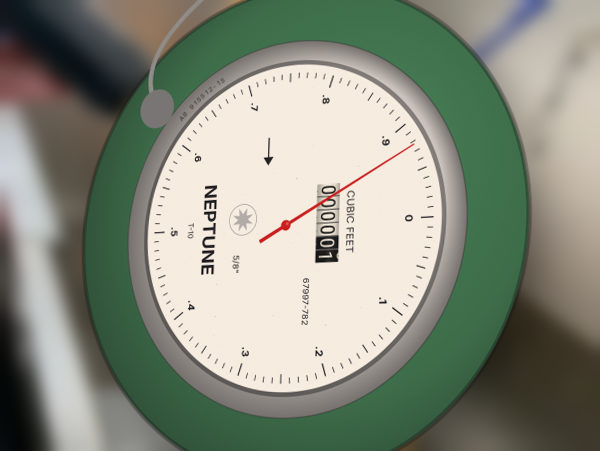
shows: 0.92 ft³
